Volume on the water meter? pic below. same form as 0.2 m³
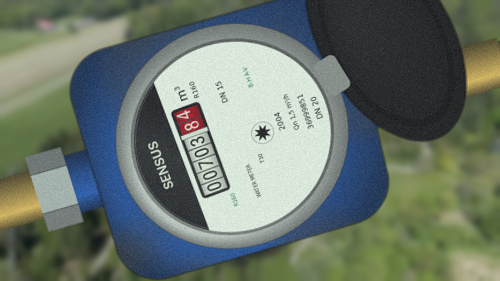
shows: 703.84 m³
